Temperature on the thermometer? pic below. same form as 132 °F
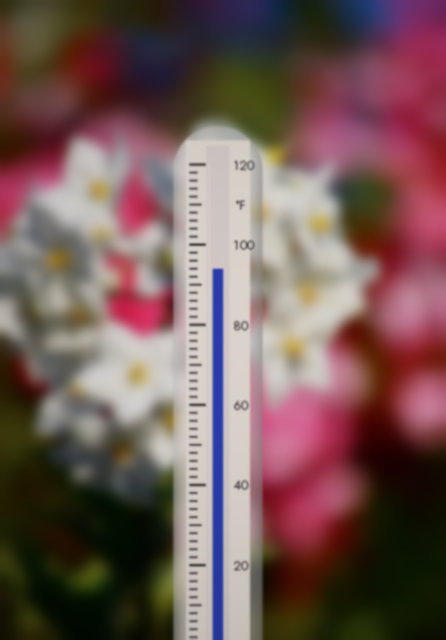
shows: 94 °F
